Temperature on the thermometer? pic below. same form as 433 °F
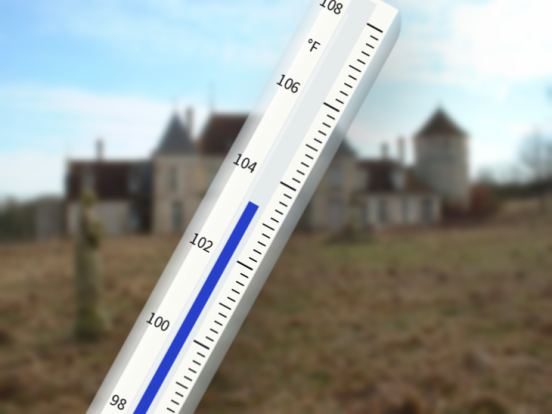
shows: 103.3 °F
